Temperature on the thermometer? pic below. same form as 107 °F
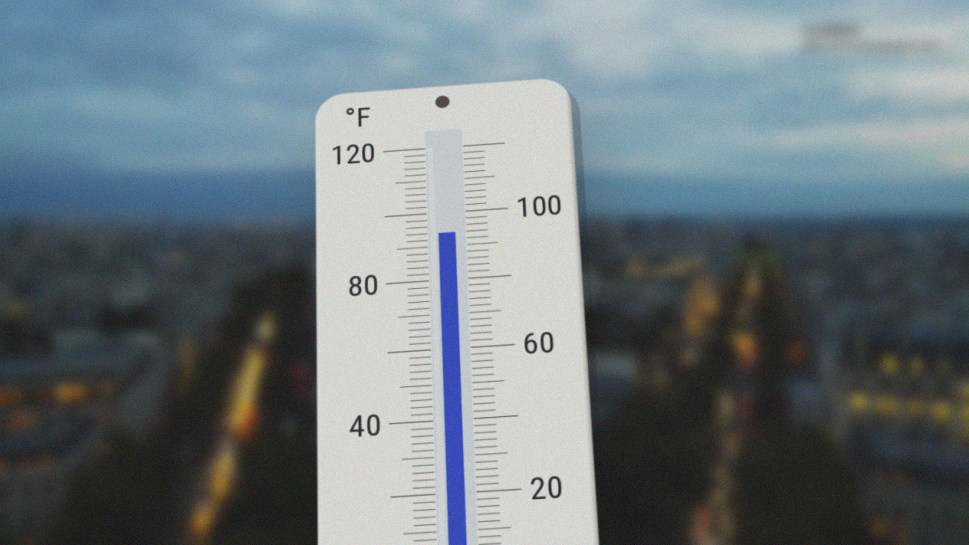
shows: 94 °F
